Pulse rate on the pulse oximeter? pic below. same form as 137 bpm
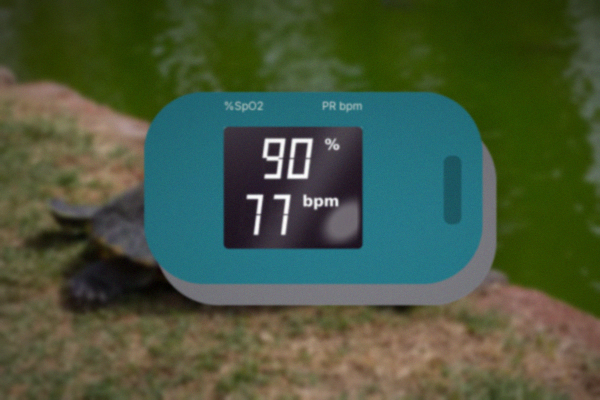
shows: 77 bpm
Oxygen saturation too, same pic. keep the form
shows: 90 %
